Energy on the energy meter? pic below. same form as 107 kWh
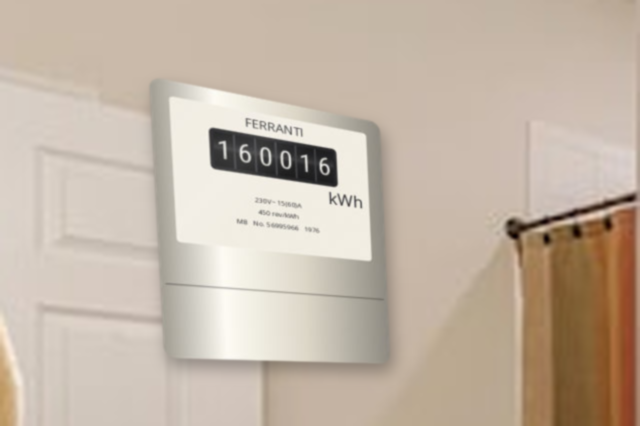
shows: 160016 kWh
